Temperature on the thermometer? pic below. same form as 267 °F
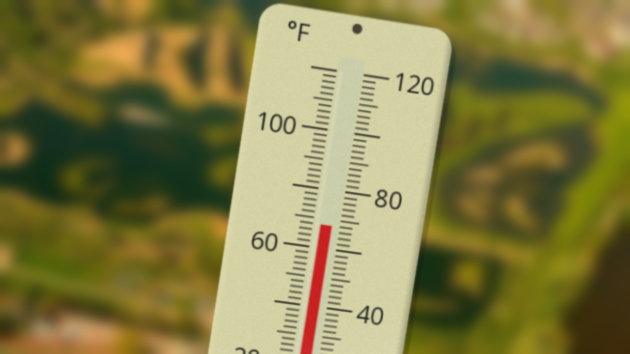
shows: 68 °F
